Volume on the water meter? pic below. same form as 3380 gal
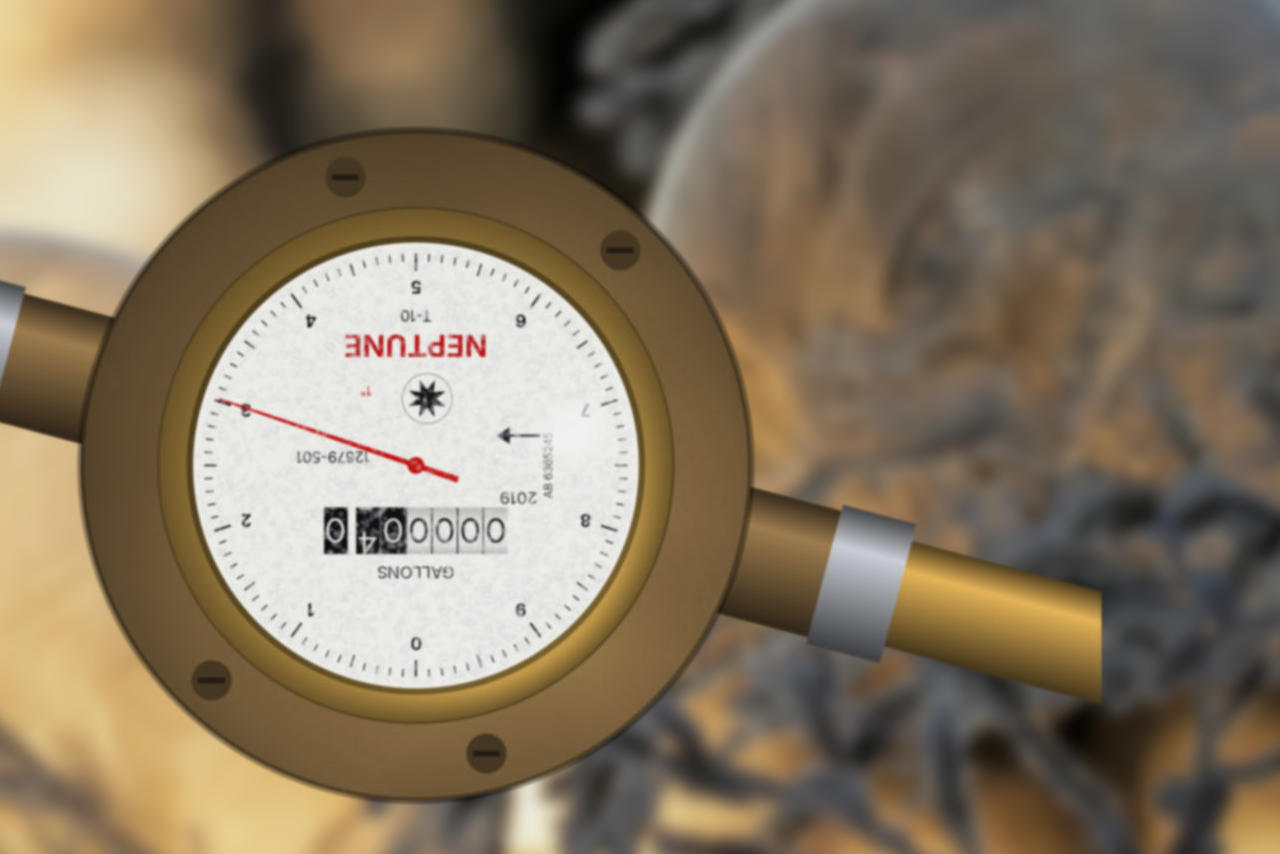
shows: 43.0 gal
